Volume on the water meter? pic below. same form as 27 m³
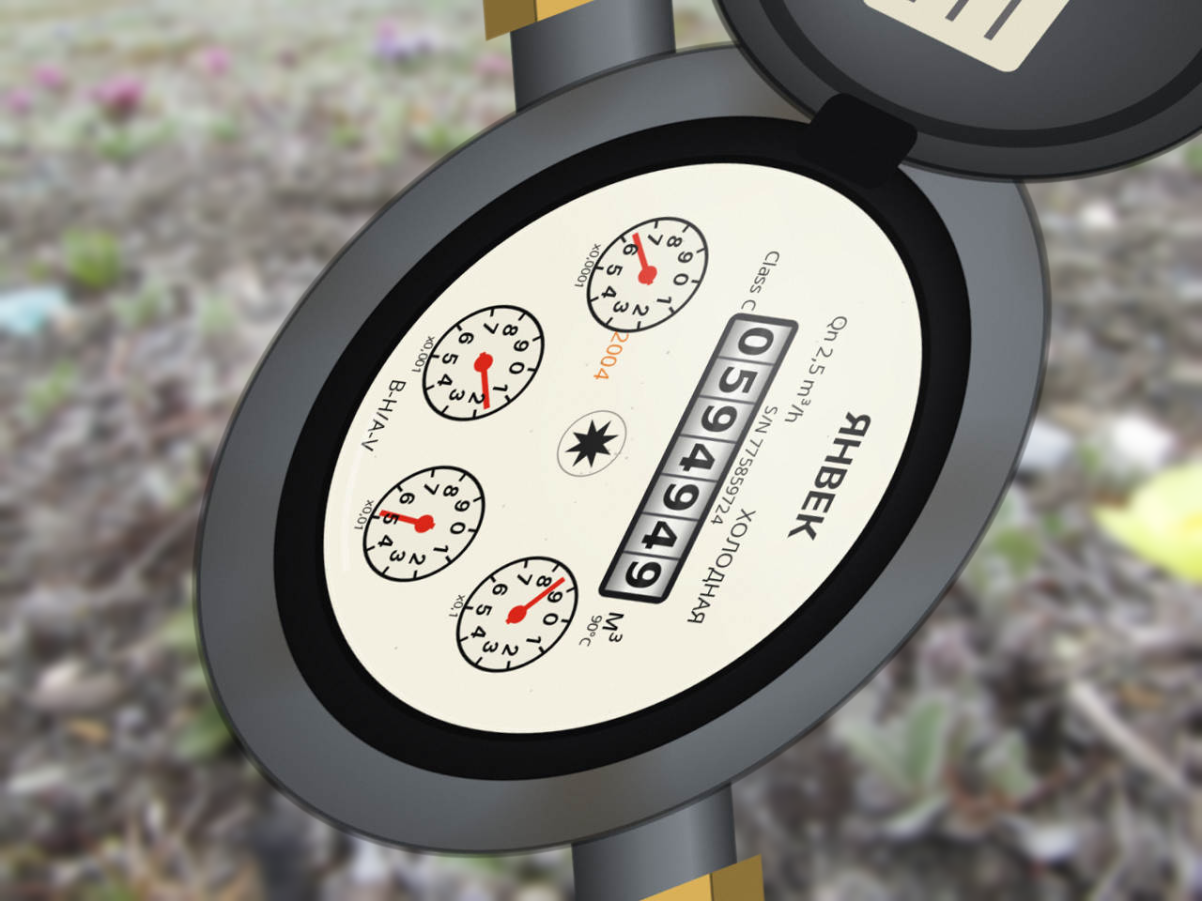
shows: 594949.8516 m³
